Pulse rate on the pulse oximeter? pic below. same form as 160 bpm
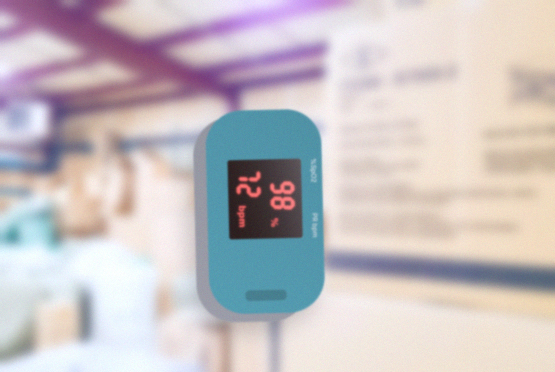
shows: 72 bpm
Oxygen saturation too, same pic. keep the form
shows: 98 %
